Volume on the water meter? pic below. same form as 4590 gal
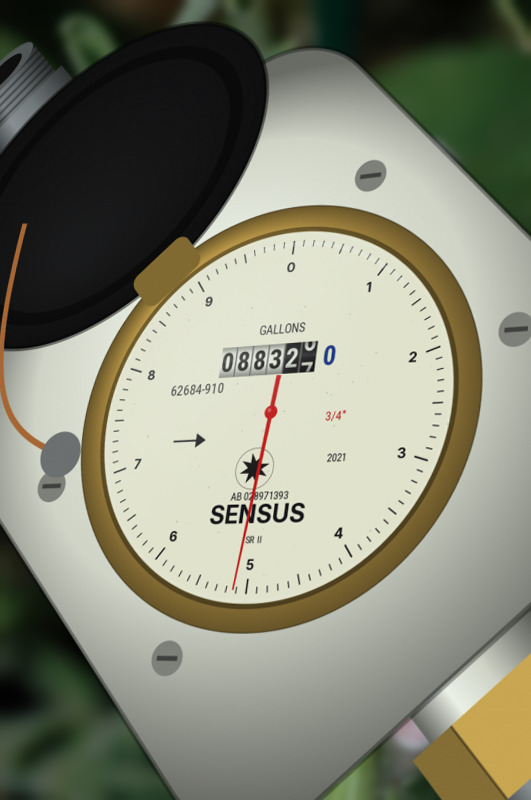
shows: 883265.1 gal
